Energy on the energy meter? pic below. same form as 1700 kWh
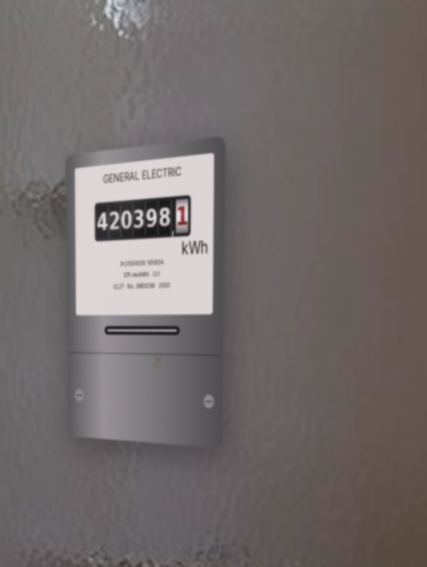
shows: 420398.1 kWh
